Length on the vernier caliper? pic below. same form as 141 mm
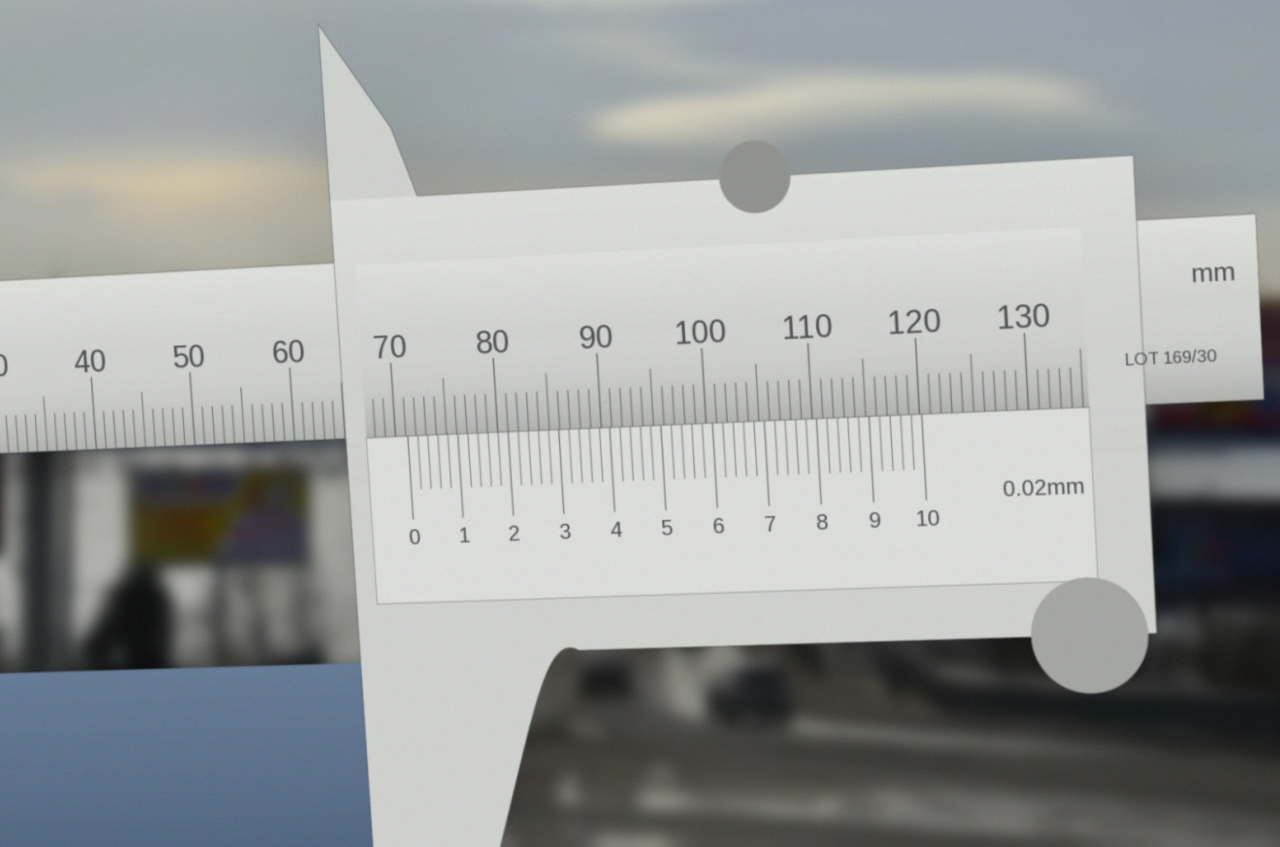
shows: 71.2 mm
